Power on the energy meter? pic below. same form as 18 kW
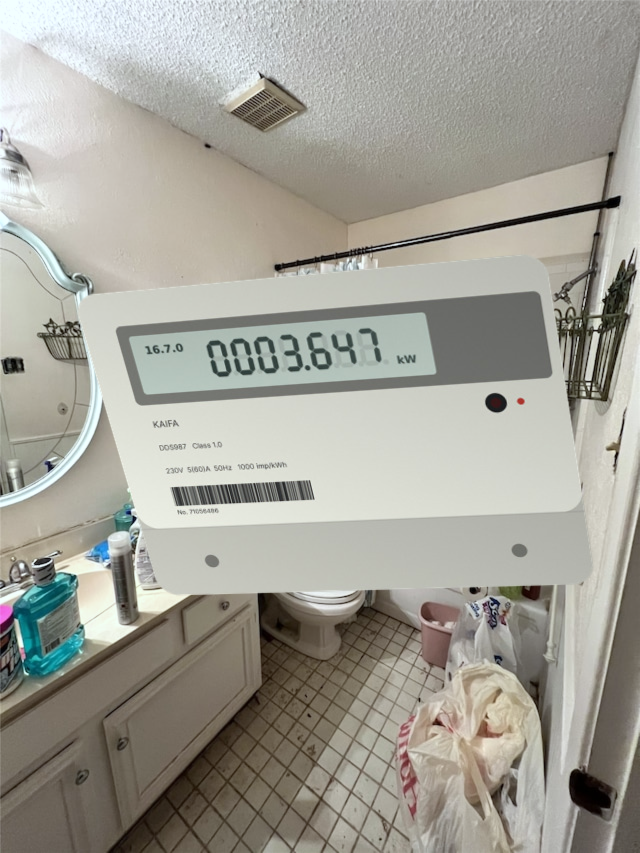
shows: 3.647 kW
